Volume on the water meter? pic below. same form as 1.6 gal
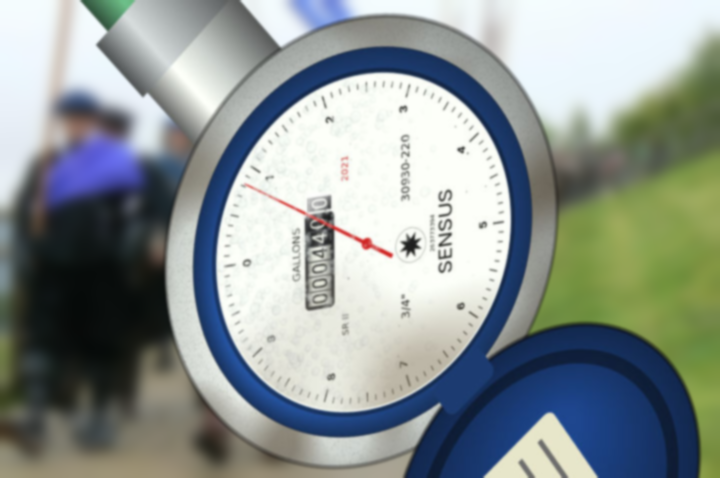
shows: 4400.8 gal
